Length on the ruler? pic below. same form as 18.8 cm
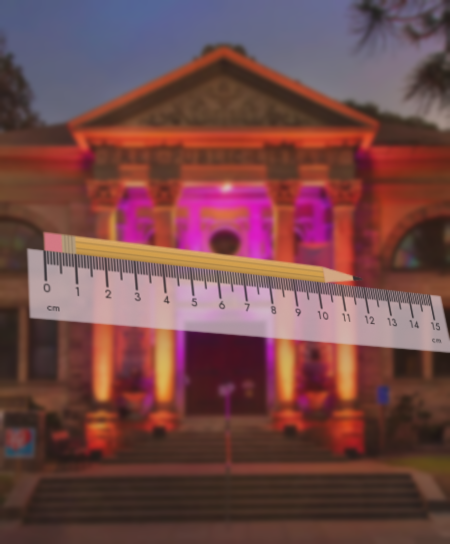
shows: 12 cm
